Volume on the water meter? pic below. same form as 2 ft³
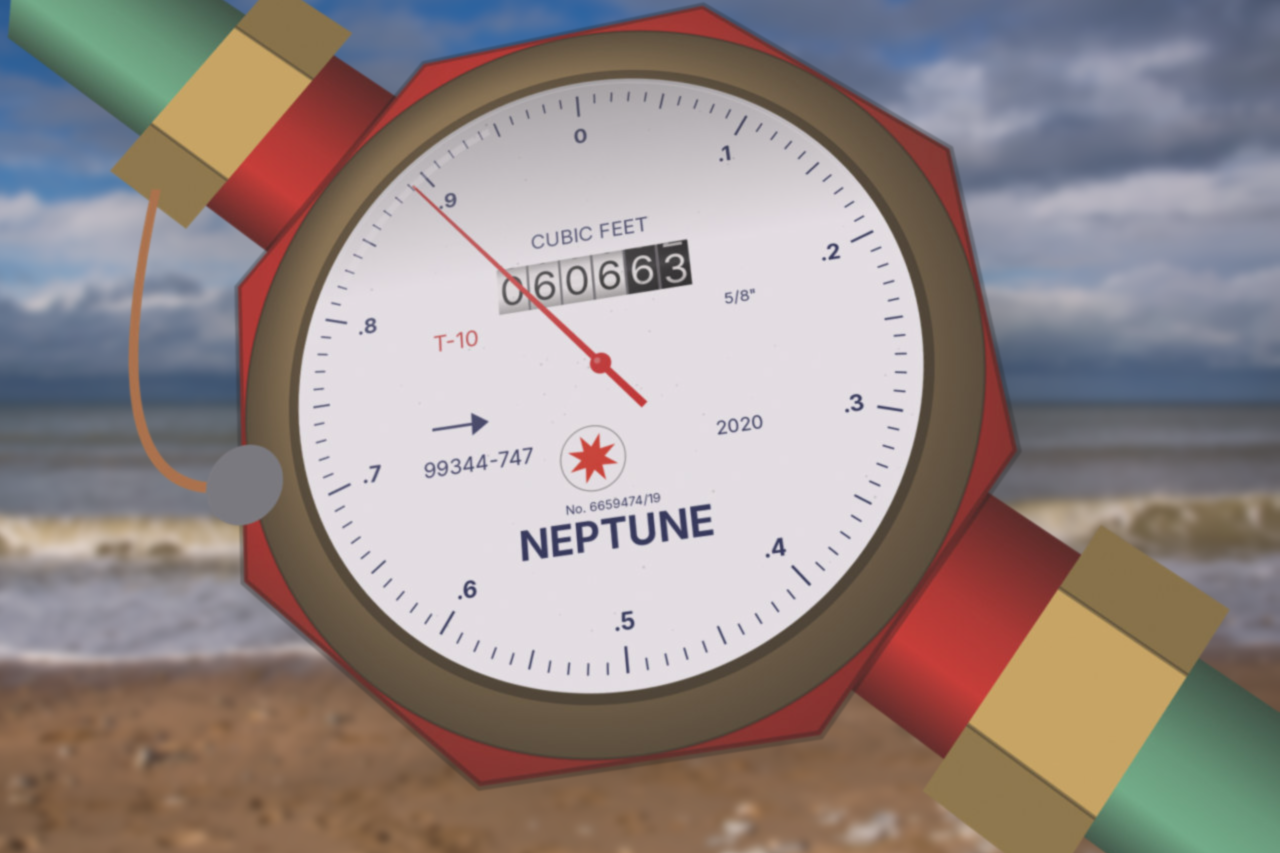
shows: 60662.89 ft³
